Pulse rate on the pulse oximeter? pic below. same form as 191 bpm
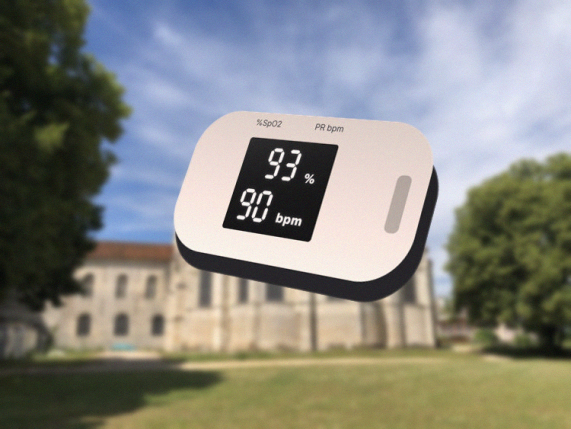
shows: 90 bpm
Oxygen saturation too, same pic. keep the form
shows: 93 %
